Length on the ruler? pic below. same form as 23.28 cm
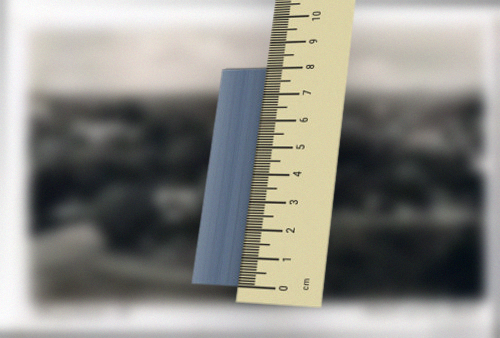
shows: 8 cm
